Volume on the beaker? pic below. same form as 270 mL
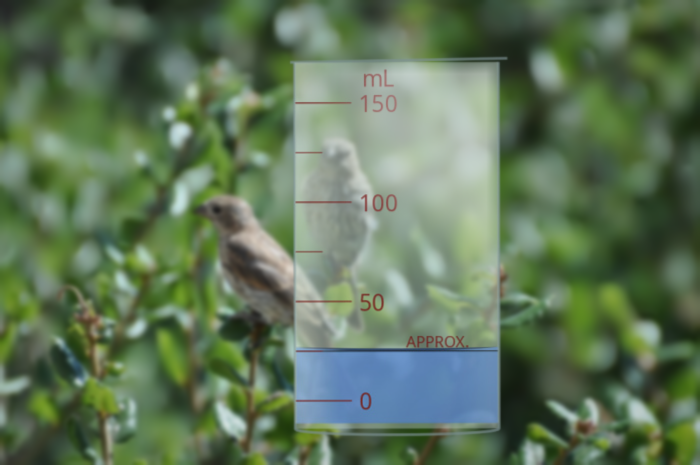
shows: 25 mL
